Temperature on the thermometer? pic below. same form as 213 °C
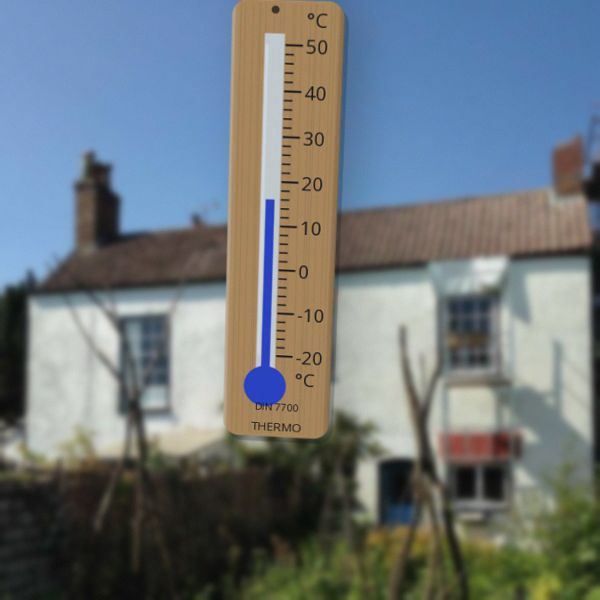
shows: 16 °C
